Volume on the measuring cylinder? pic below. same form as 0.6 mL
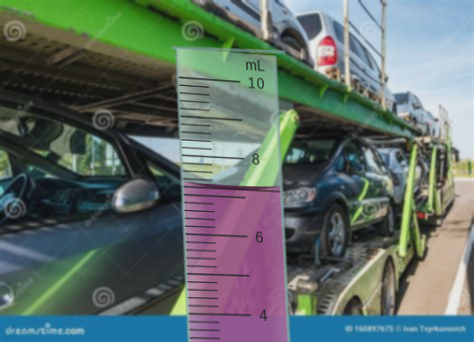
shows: 7.2 mL
